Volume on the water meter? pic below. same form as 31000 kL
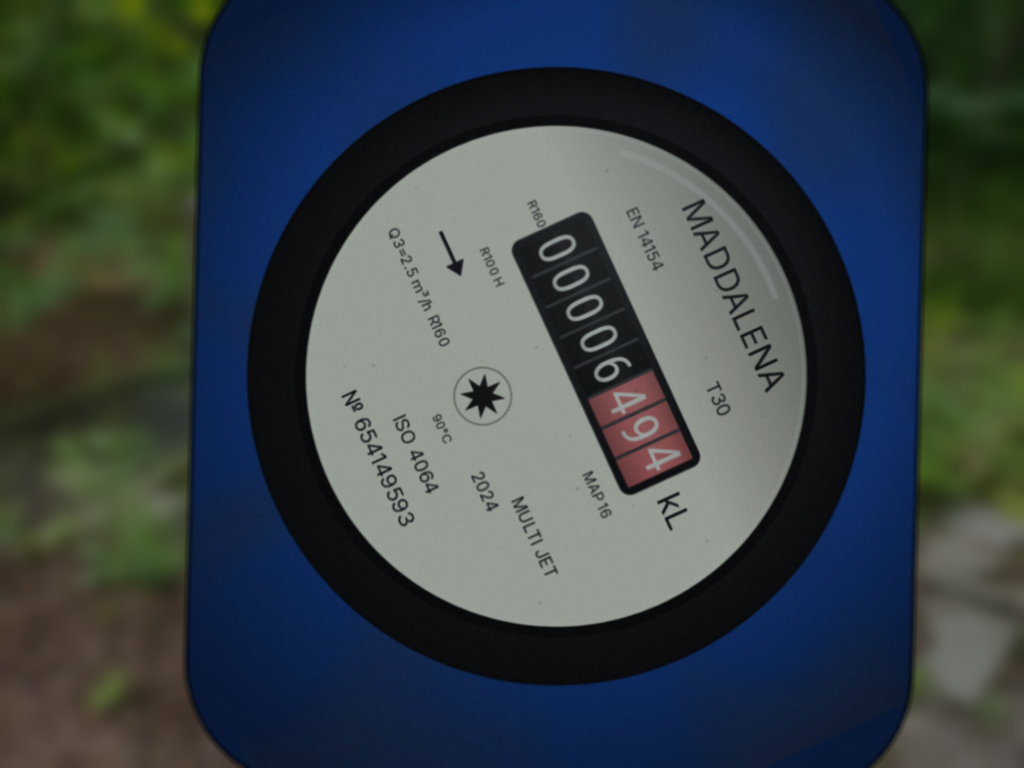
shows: 6.494 kL
